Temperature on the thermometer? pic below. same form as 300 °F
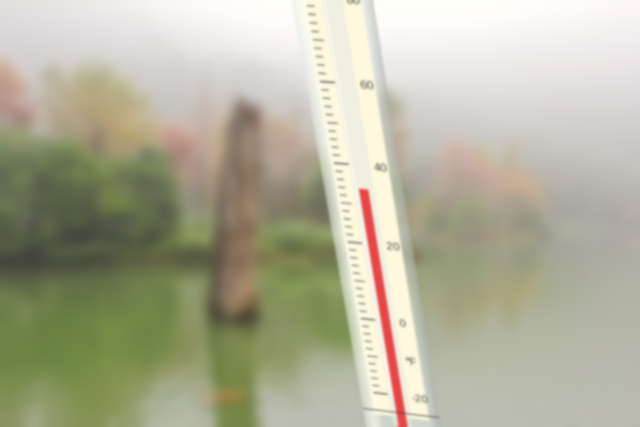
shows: 34 °F
